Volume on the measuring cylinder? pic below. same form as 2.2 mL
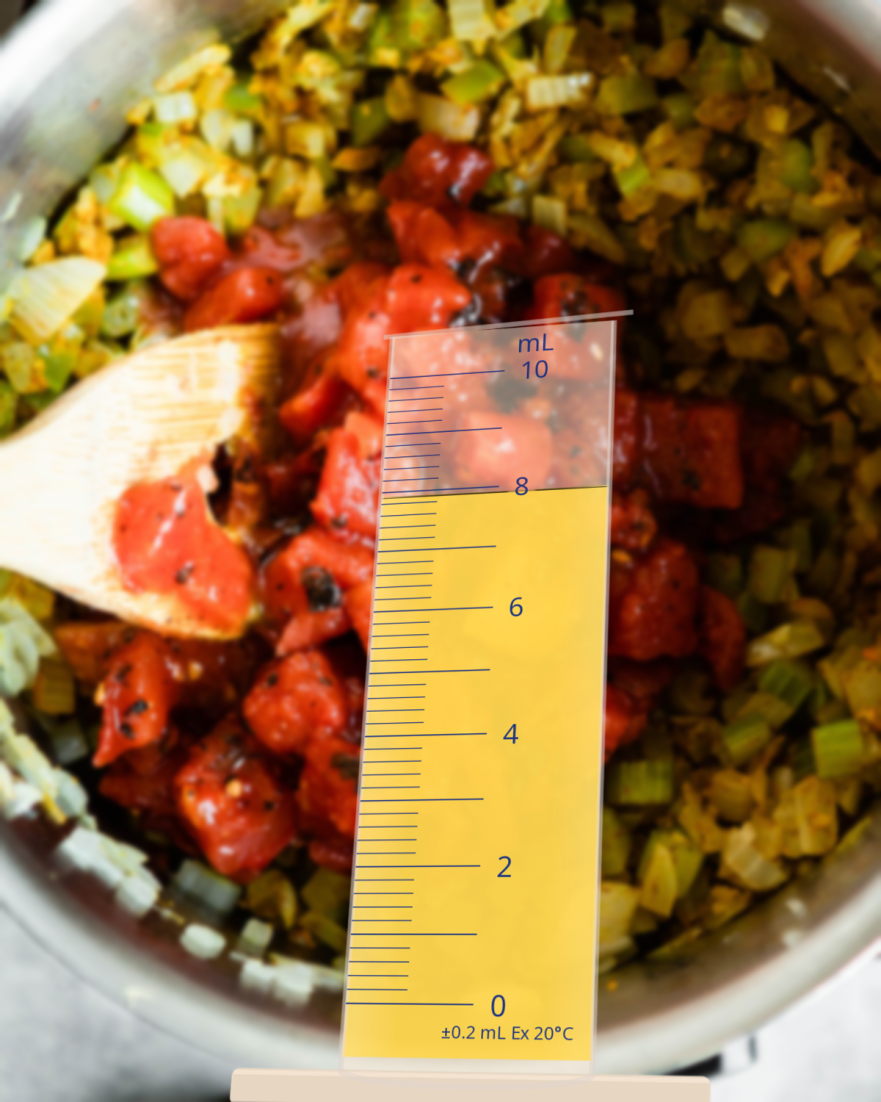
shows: 7.9 mL
